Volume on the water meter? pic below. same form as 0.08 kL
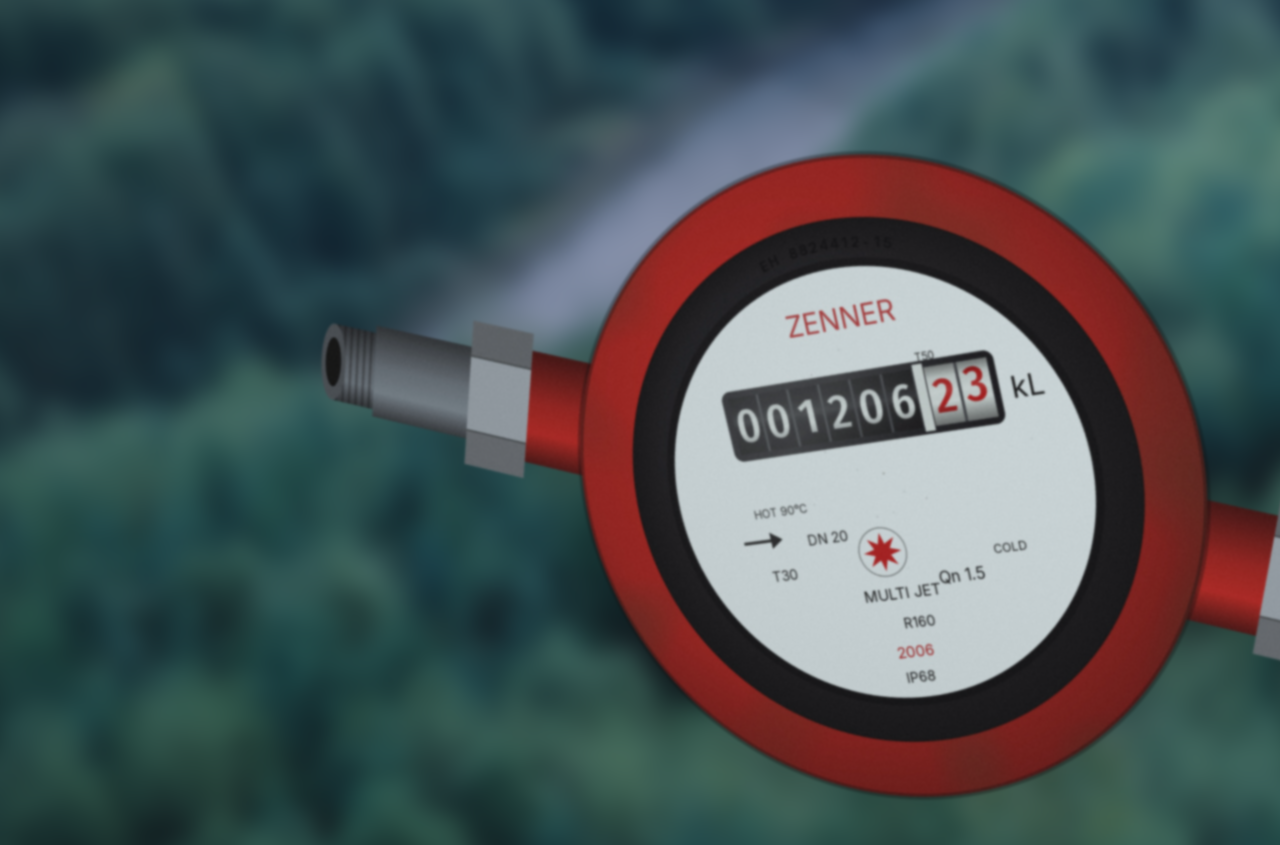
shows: 1206.23 kL
